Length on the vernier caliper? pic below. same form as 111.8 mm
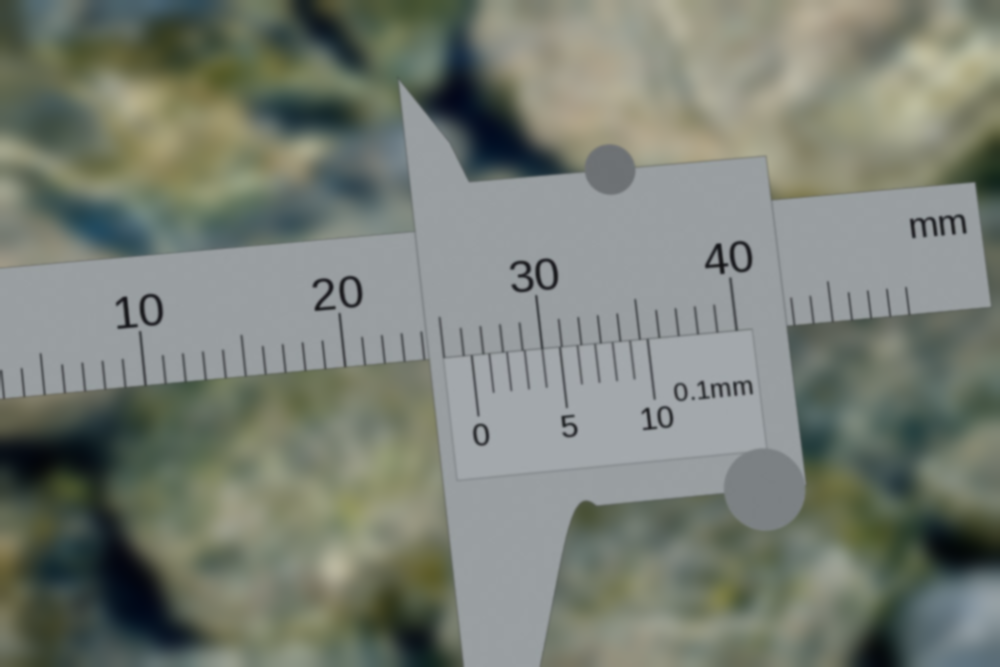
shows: 26.4 mm
